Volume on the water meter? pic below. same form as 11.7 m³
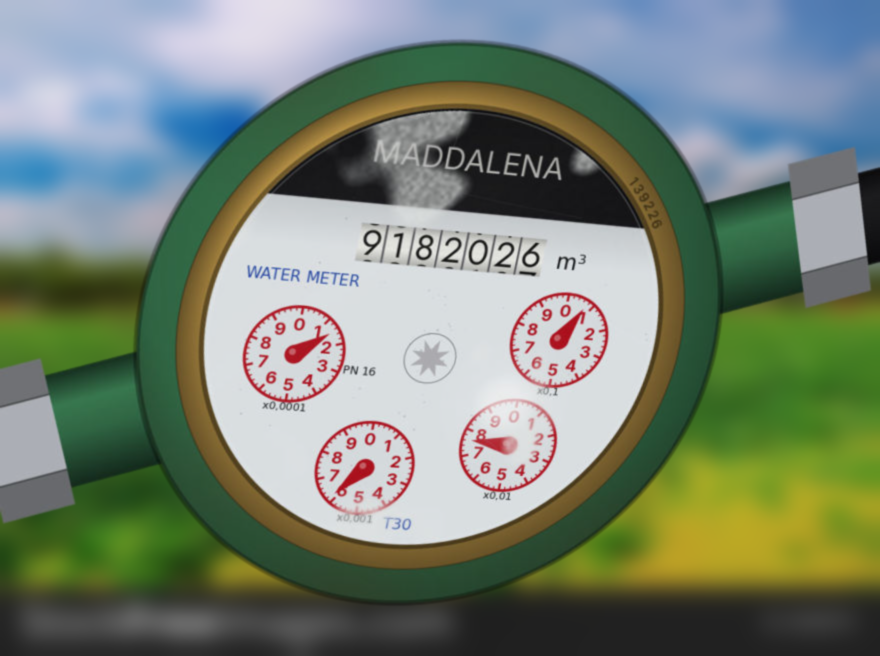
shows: 9182026.0761 m³
